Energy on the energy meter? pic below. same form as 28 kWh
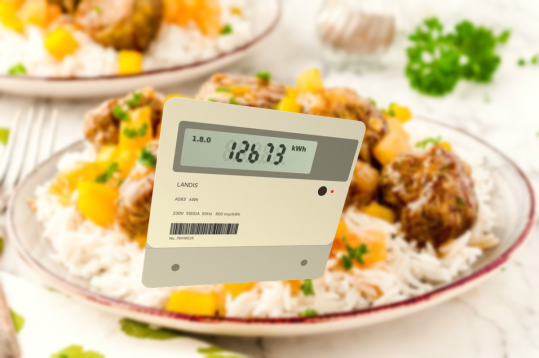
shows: 12673 kWh
